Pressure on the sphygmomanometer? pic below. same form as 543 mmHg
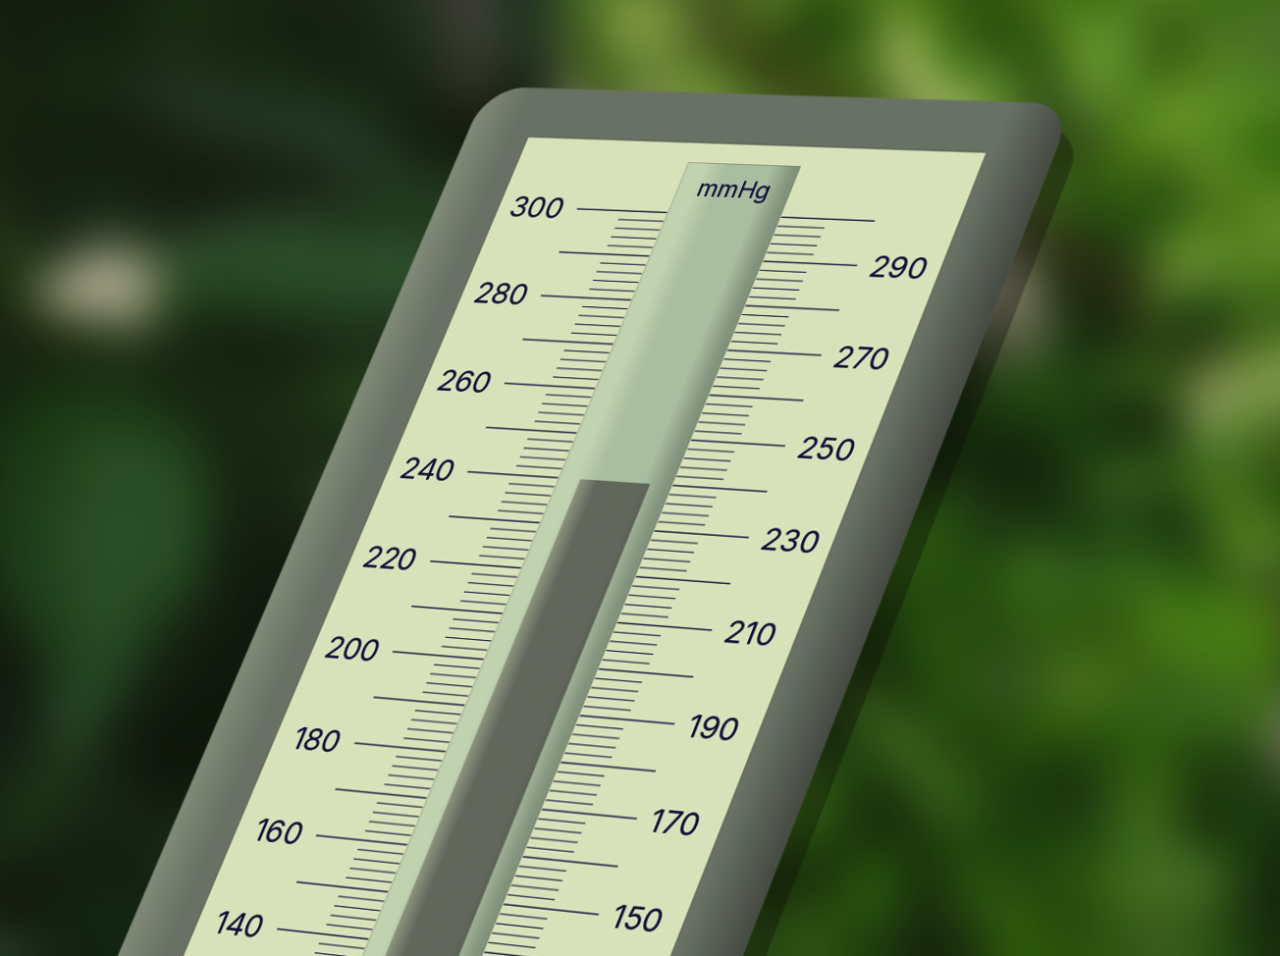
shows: 240 mmHg
